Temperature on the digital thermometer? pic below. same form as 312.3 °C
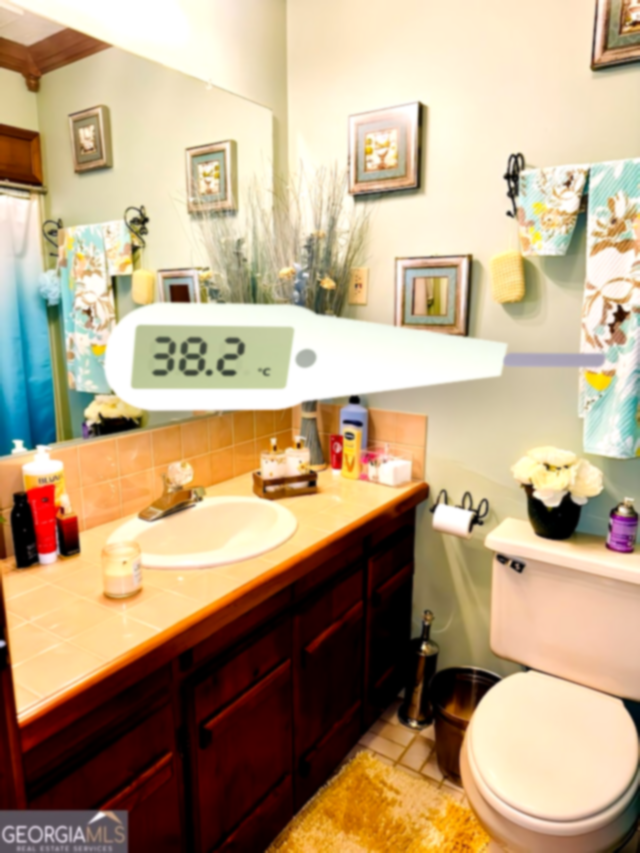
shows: 38.2 °C
